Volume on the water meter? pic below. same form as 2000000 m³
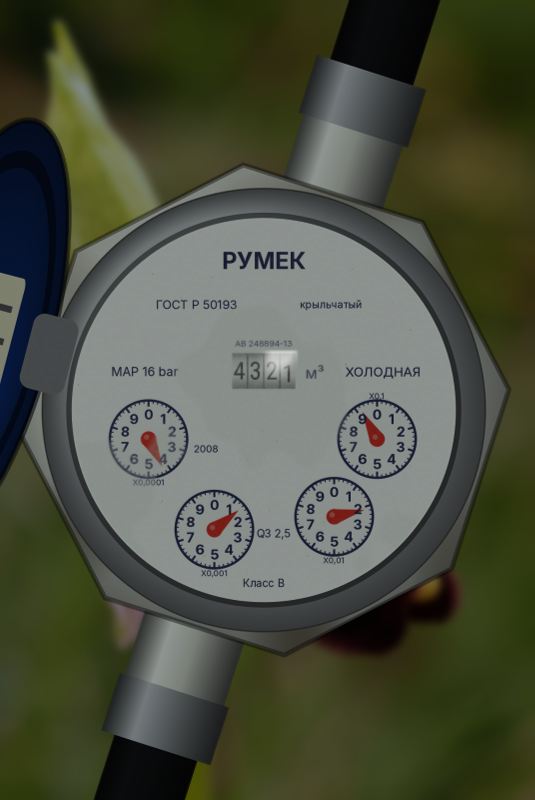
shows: 4320.9214 m³
